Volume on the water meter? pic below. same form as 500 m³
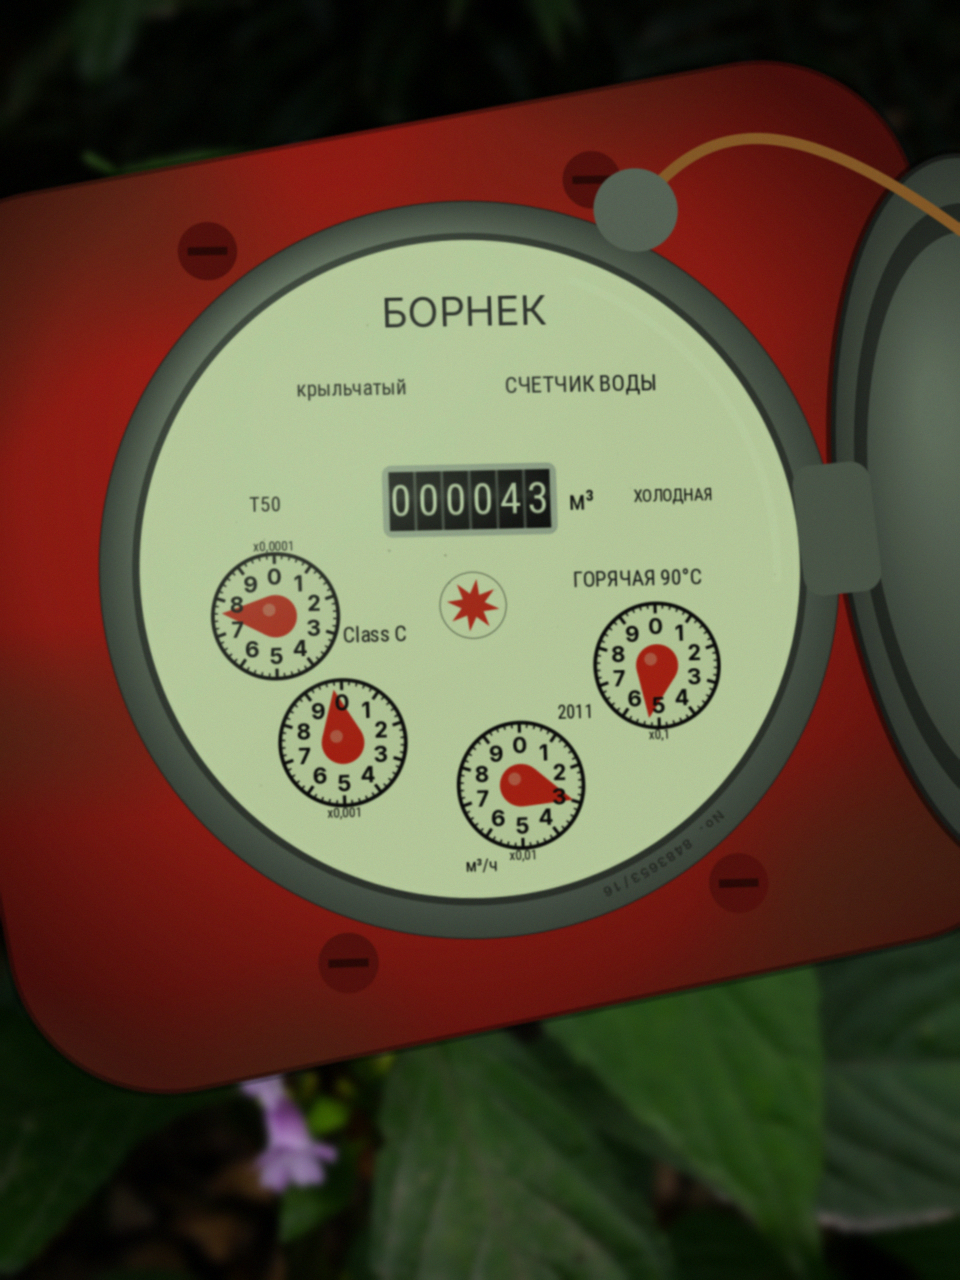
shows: 43.5297 m³
